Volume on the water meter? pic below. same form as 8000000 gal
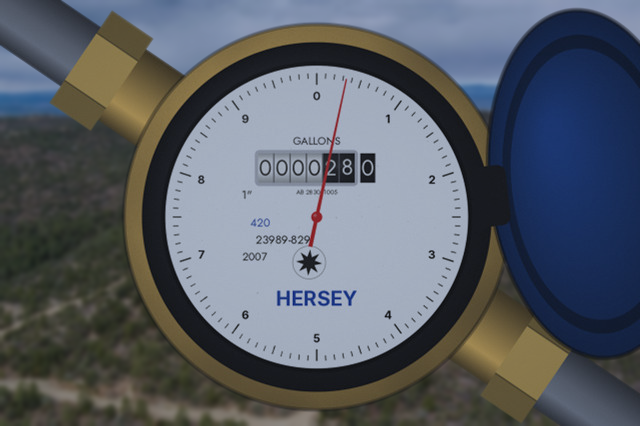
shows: 280.3 gal
